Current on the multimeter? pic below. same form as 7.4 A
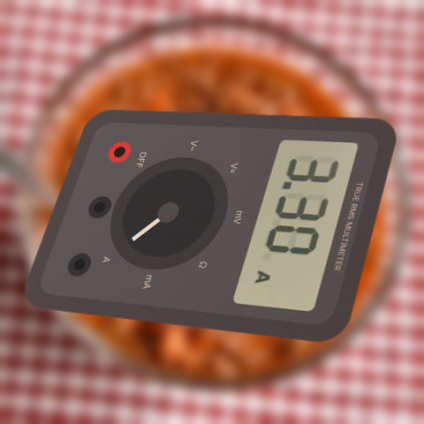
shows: 3.30 A
